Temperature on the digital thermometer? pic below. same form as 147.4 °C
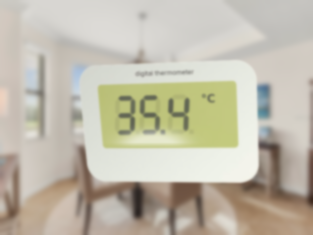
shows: 35.4 °C
